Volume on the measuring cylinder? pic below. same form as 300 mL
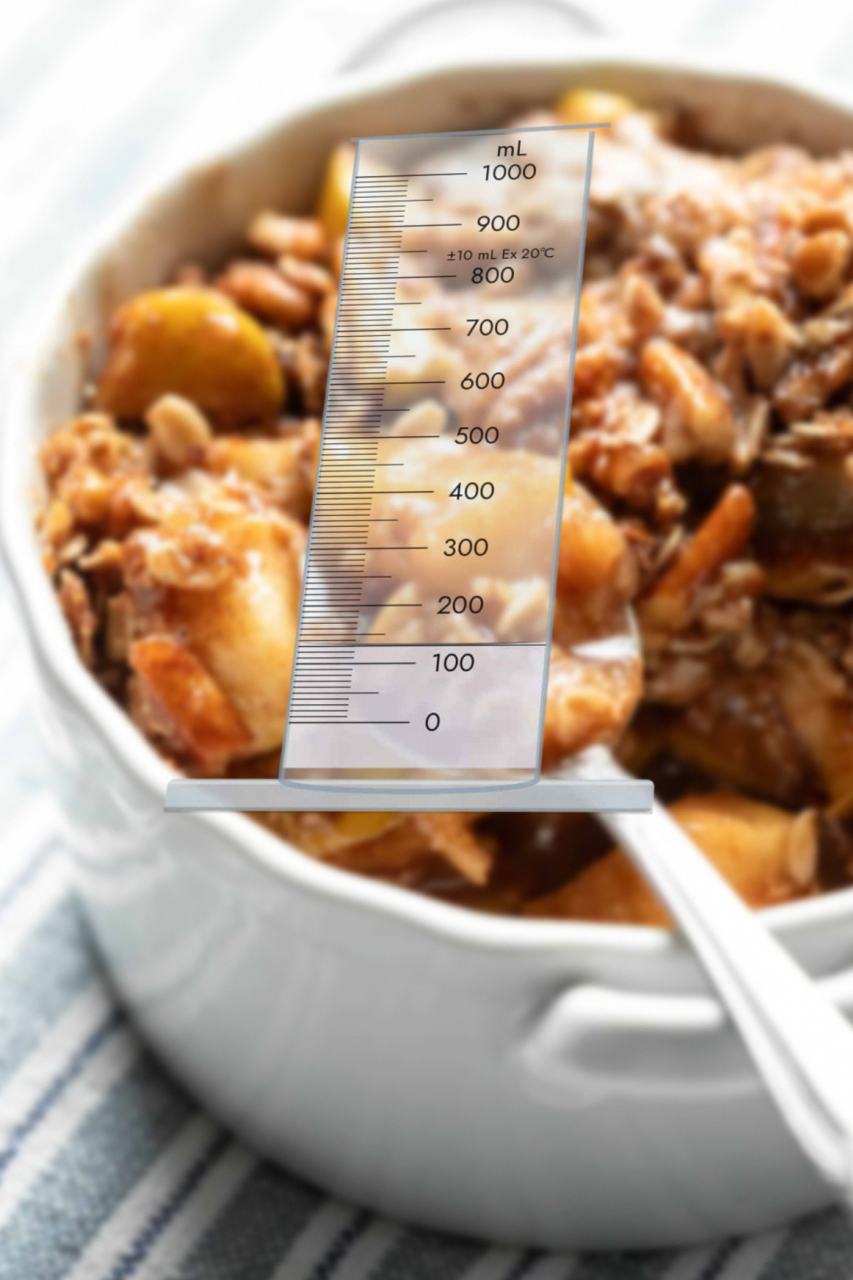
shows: 130 mL
